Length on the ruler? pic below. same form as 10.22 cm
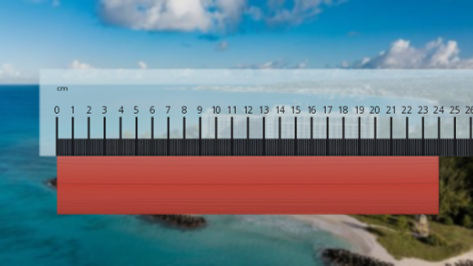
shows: 24 cm
